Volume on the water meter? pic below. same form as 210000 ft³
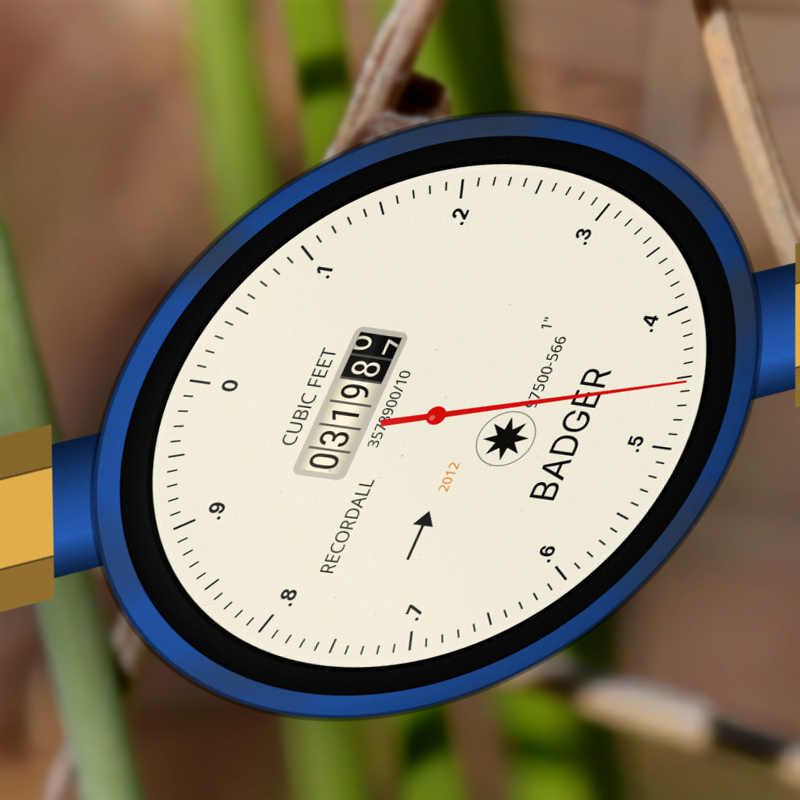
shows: 31986.45 ft³
